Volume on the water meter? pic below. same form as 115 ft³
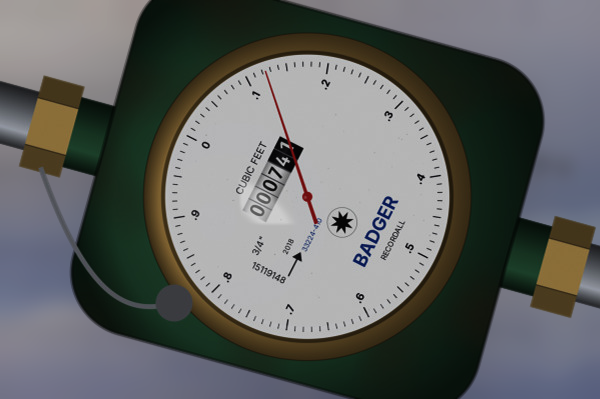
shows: 741.12 ft³
